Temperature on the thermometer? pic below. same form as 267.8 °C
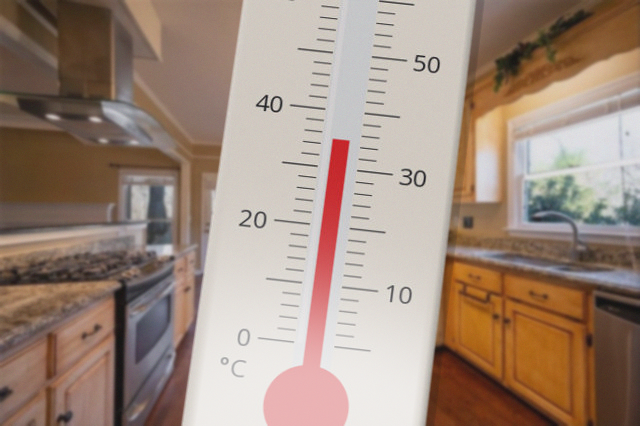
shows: 35 °C
